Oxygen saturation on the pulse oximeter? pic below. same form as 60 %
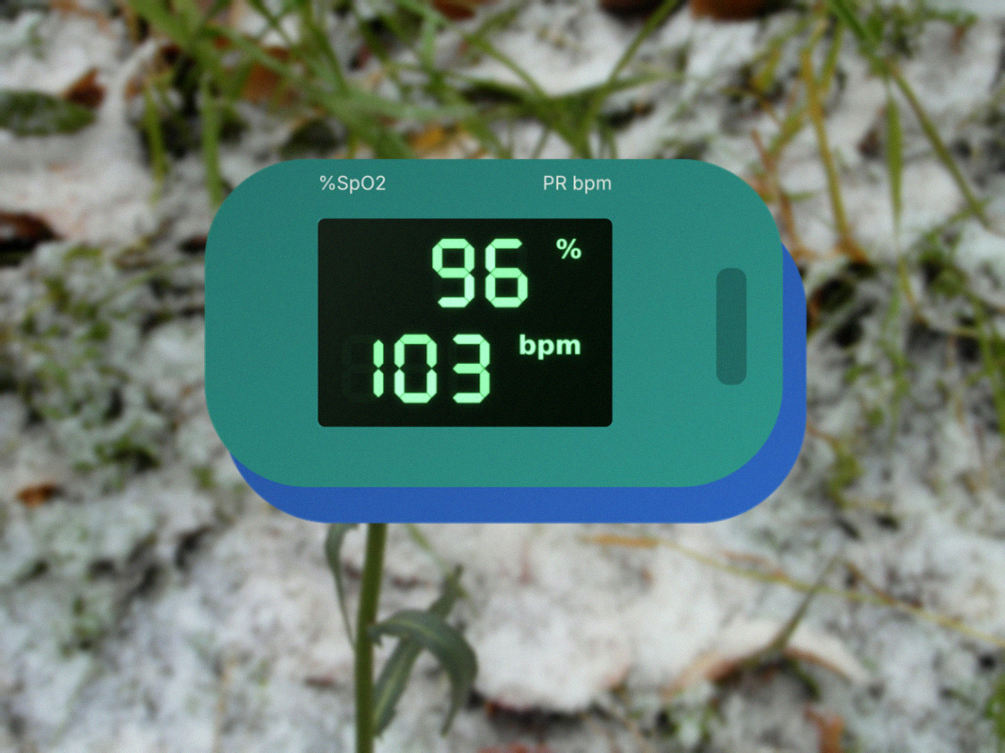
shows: 96 %
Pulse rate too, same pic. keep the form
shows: 103 bpm
